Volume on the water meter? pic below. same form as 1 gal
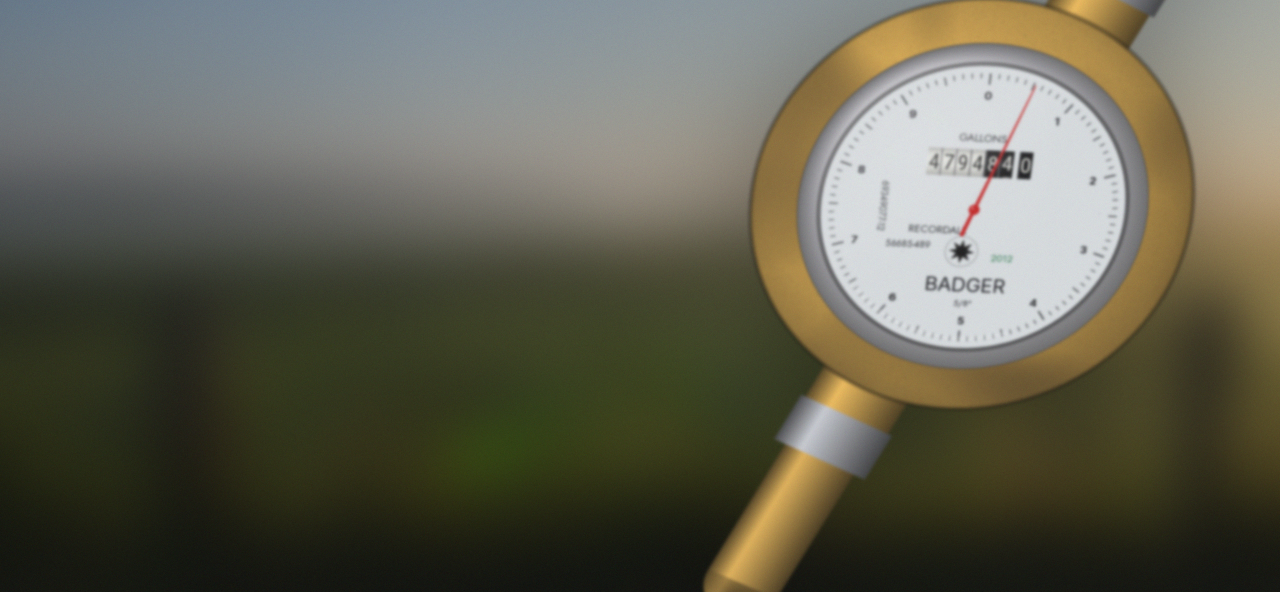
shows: 4794840.5 gal
